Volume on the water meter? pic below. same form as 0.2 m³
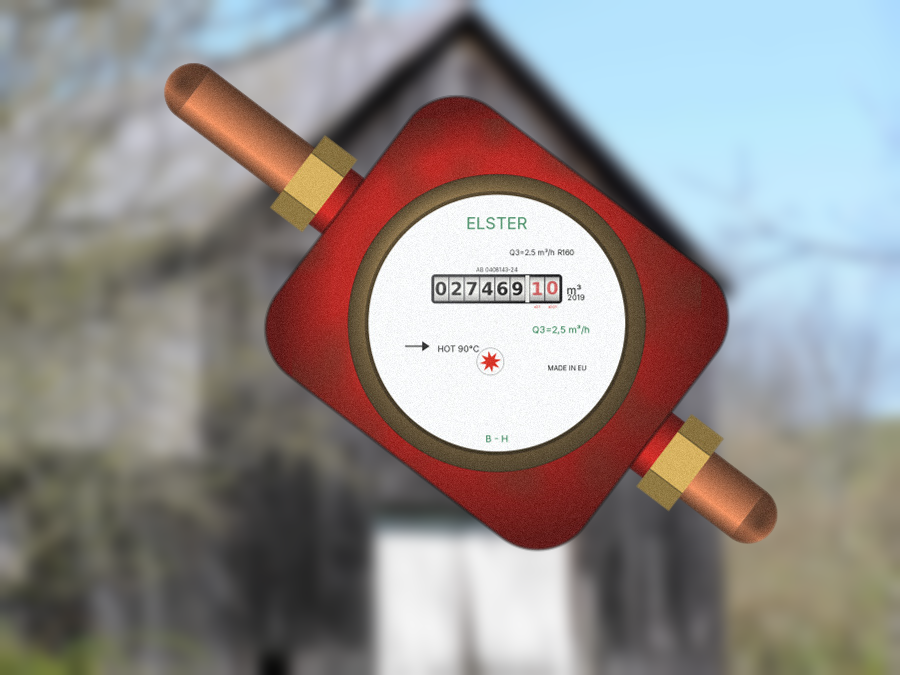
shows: 27469.10 m³
